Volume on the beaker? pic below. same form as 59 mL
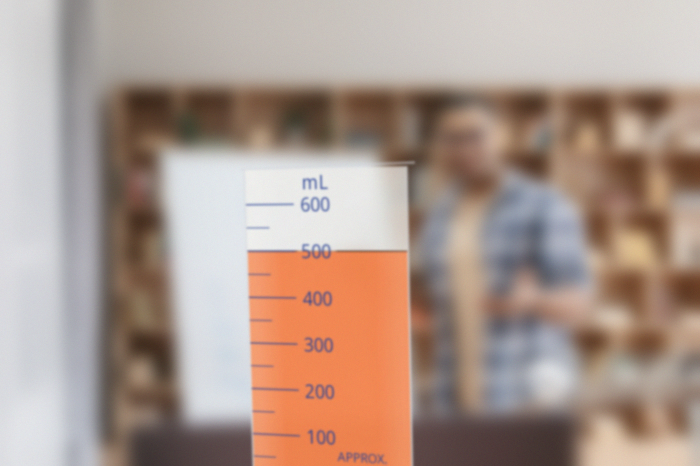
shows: 500 mL
